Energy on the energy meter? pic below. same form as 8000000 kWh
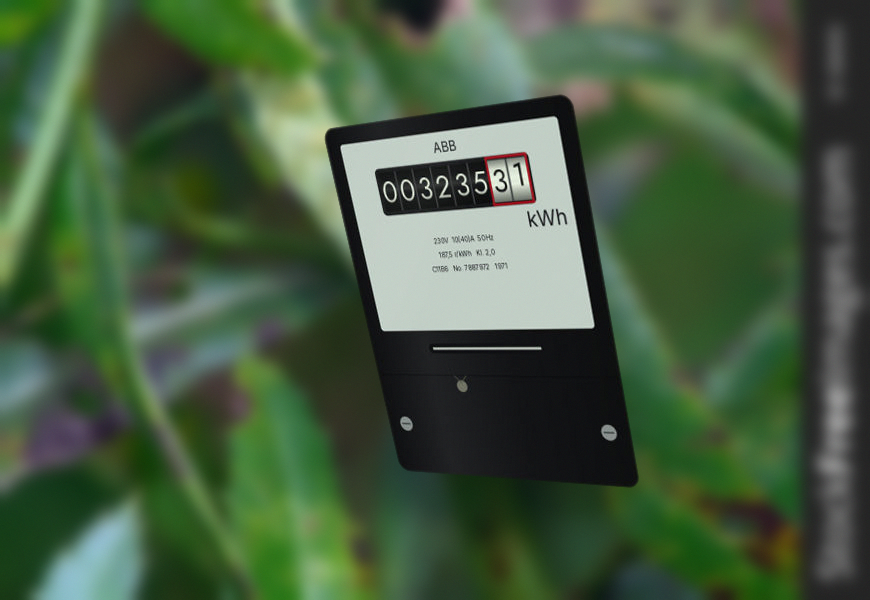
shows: 3235.31 kWh
